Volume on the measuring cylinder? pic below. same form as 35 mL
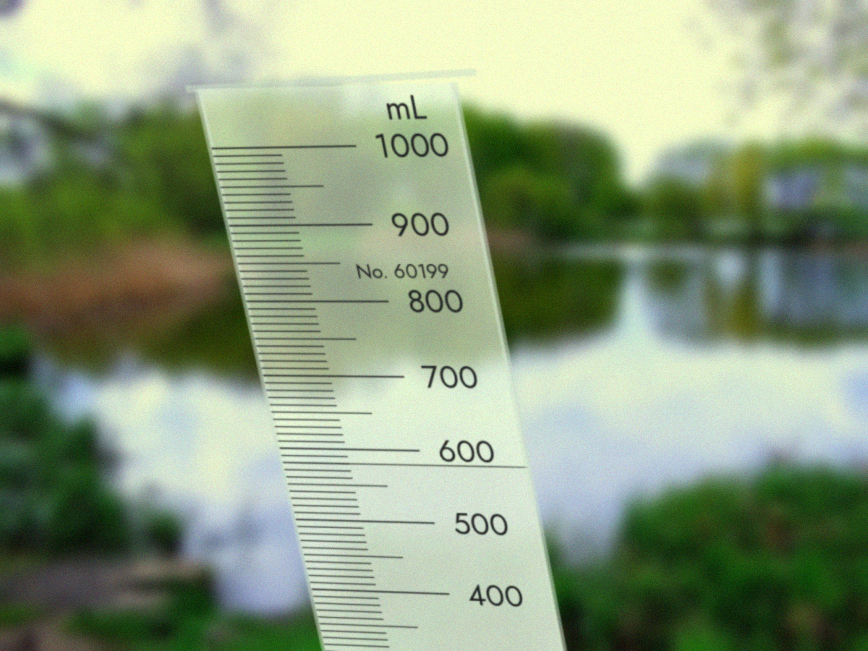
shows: 580 mL
